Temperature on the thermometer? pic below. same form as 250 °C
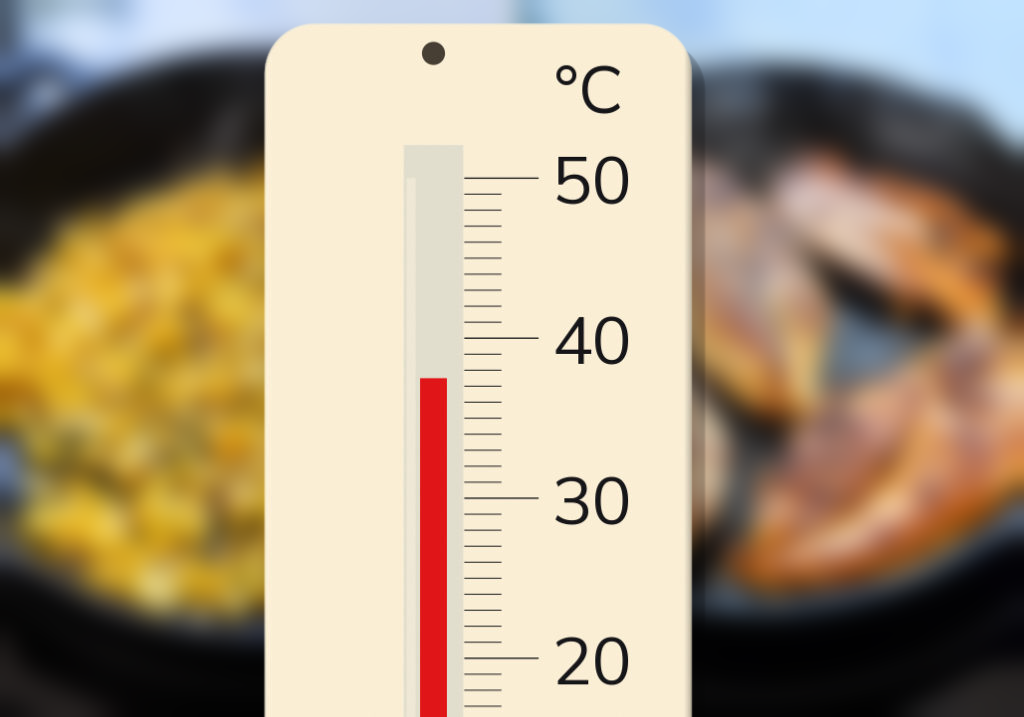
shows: 37.5 °C
